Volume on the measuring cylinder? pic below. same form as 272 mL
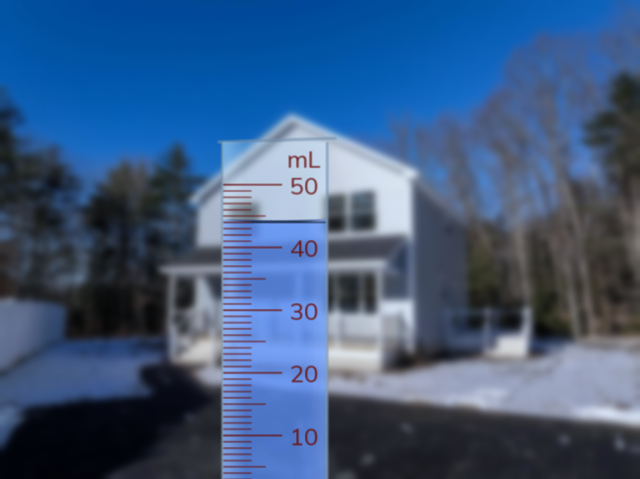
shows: 44 mL
